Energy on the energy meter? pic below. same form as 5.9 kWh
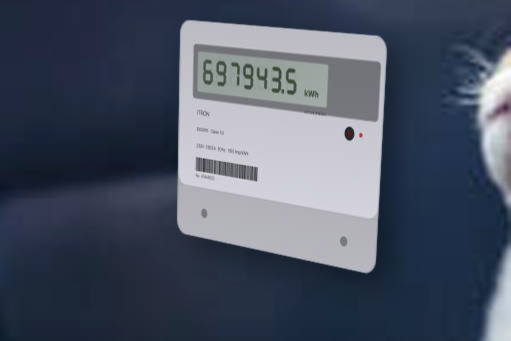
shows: 697943.5 kWh
